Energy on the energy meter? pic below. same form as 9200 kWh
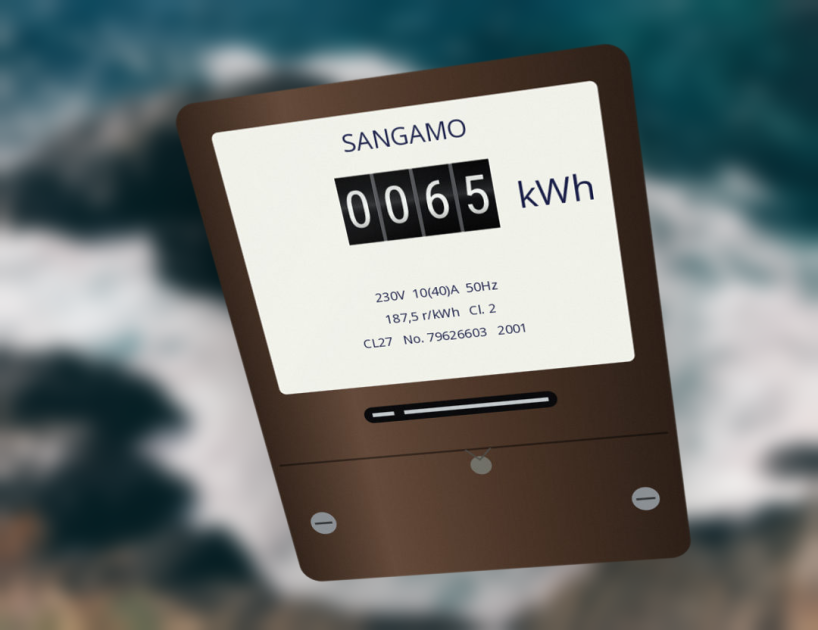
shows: 65 kWh
